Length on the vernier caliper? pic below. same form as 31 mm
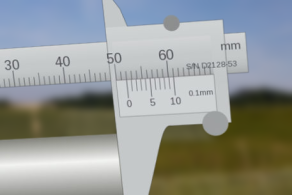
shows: 52.0 mm
